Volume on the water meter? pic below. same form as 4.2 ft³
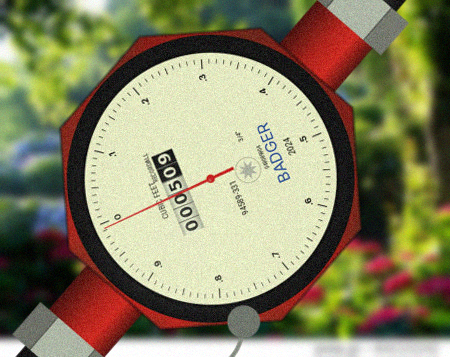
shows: 508.99 ft³
